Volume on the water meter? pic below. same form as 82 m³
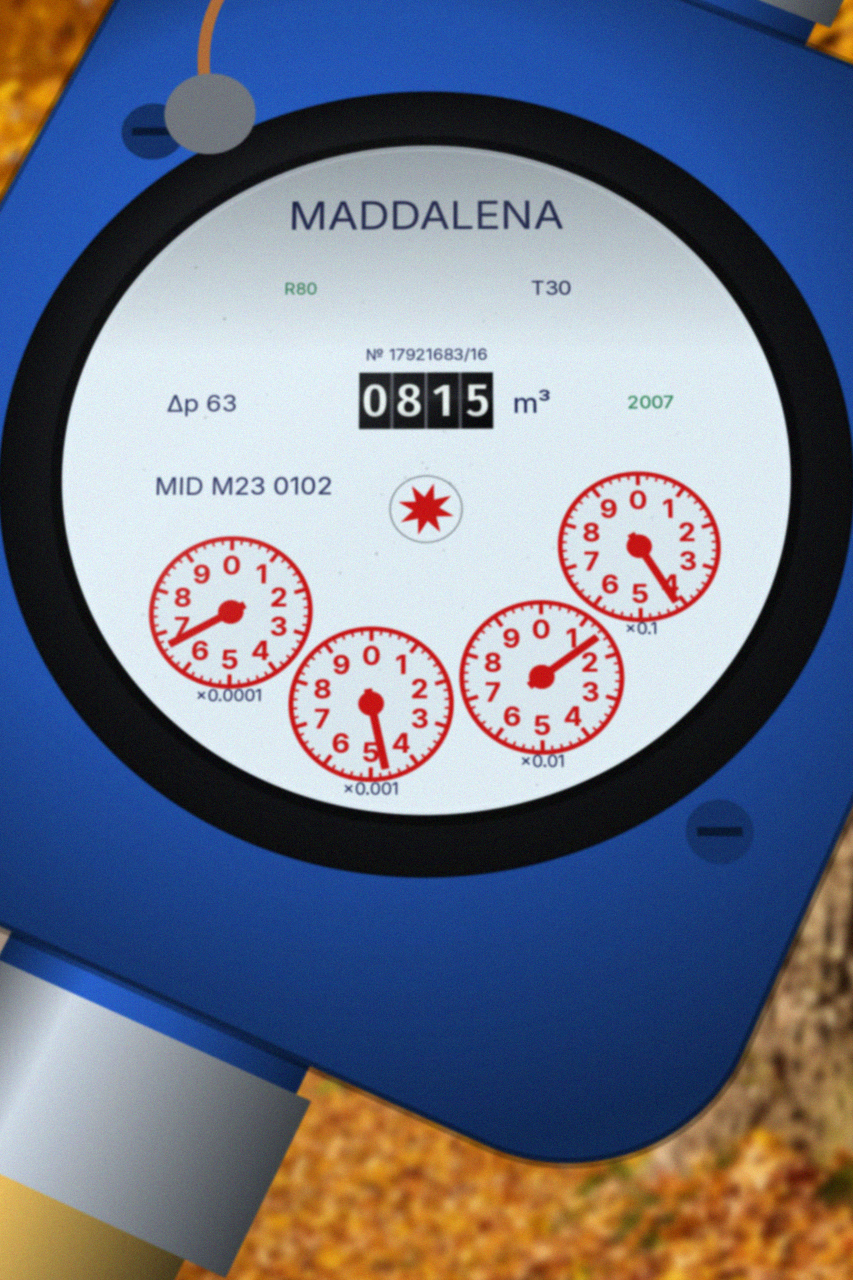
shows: 815.4146 m³
